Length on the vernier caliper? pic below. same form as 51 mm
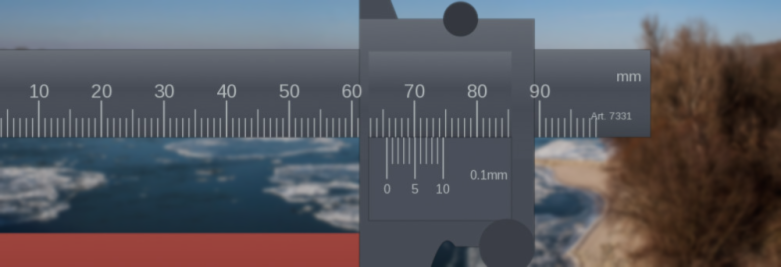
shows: 65.6 mm
